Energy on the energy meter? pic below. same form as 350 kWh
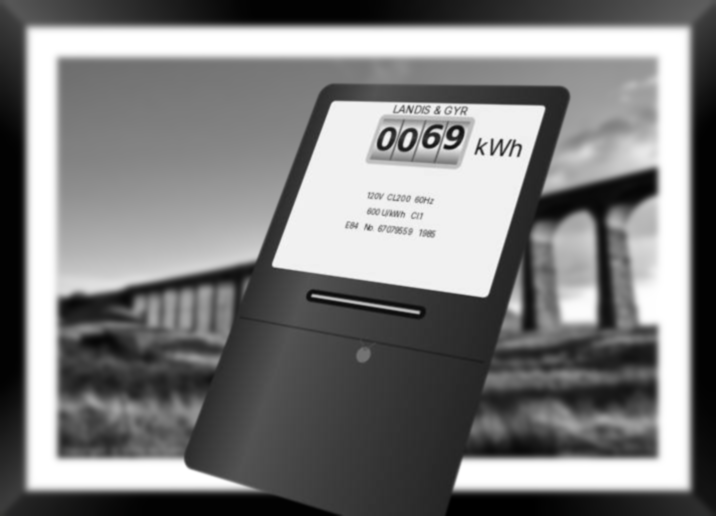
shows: 69 kWh
